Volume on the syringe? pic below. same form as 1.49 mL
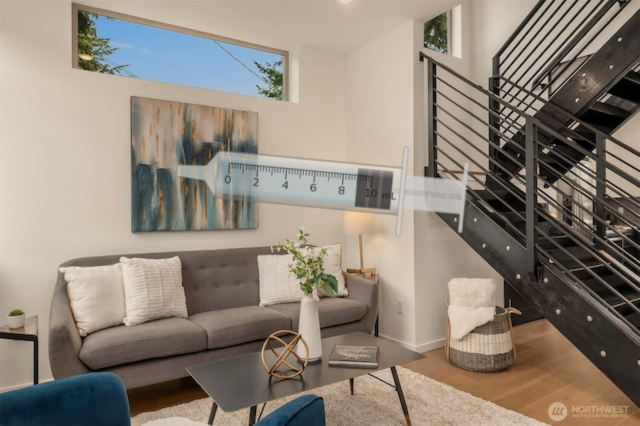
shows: 9 mL
